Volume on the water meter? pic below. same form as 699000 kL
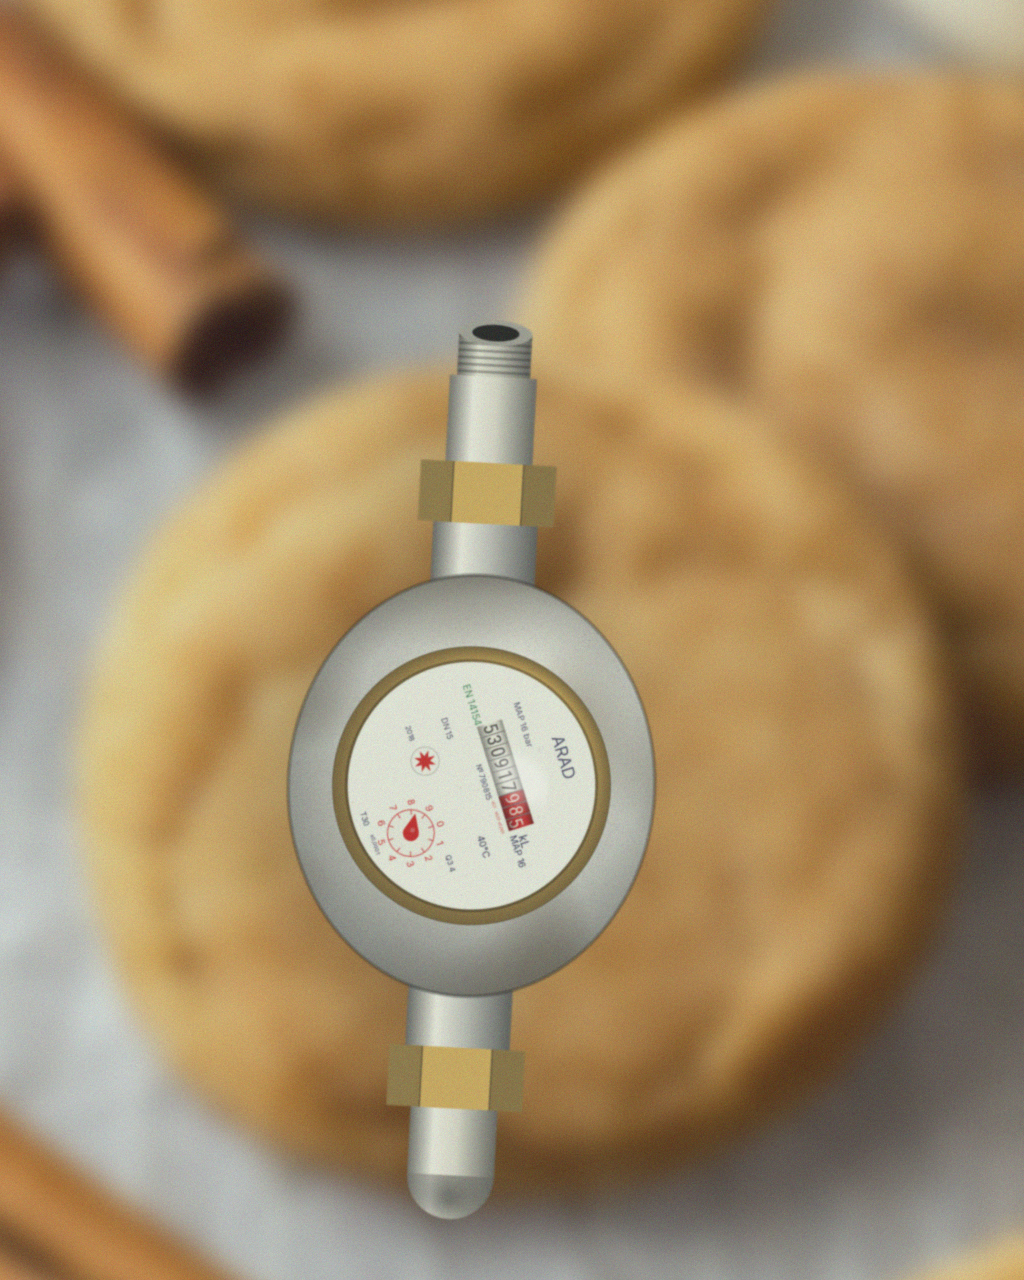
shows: 530917.9848 kL
